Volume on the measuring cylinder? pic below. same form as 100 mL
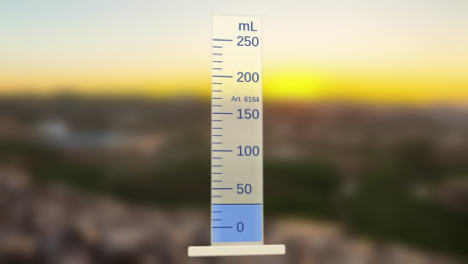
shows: 30 mL
